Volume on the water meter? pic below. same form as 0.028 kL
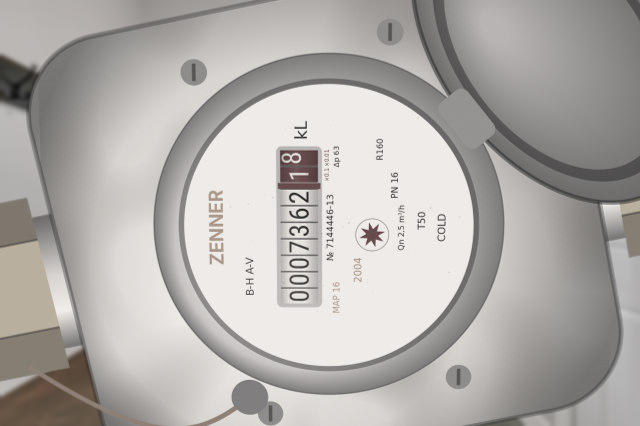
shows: 7362.18 kL
